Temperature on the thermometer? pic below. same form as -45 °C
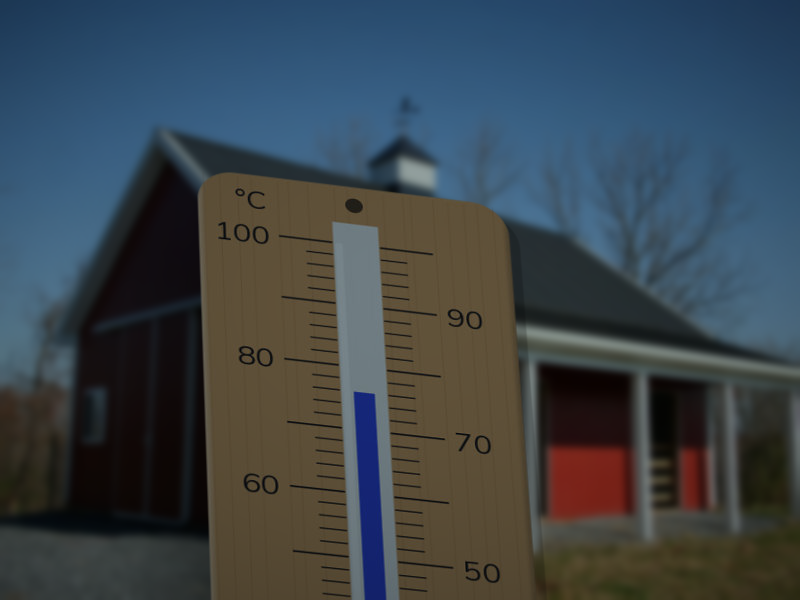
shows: 76 °C
